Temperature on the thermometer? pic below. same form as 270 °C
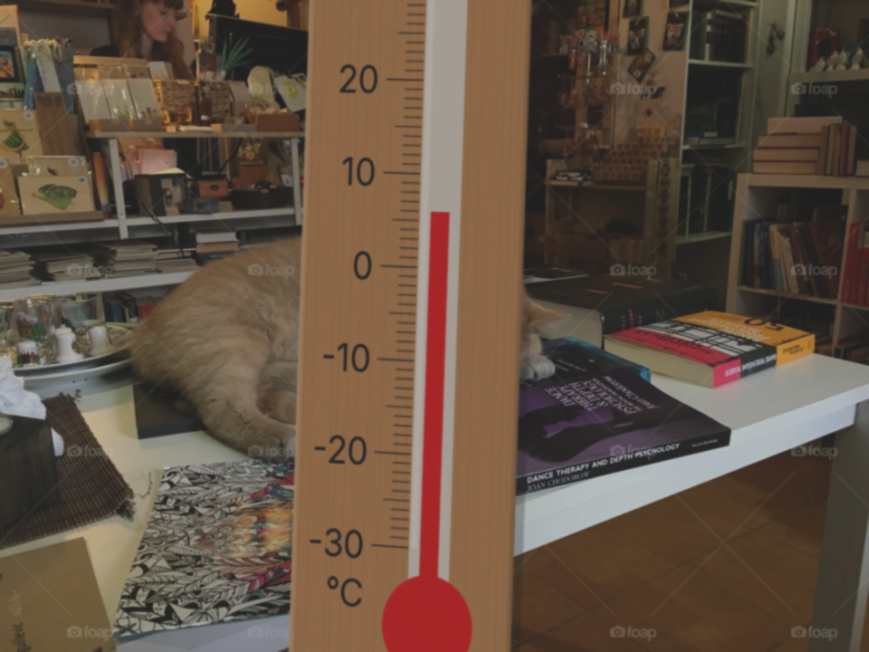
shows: 6 °C
